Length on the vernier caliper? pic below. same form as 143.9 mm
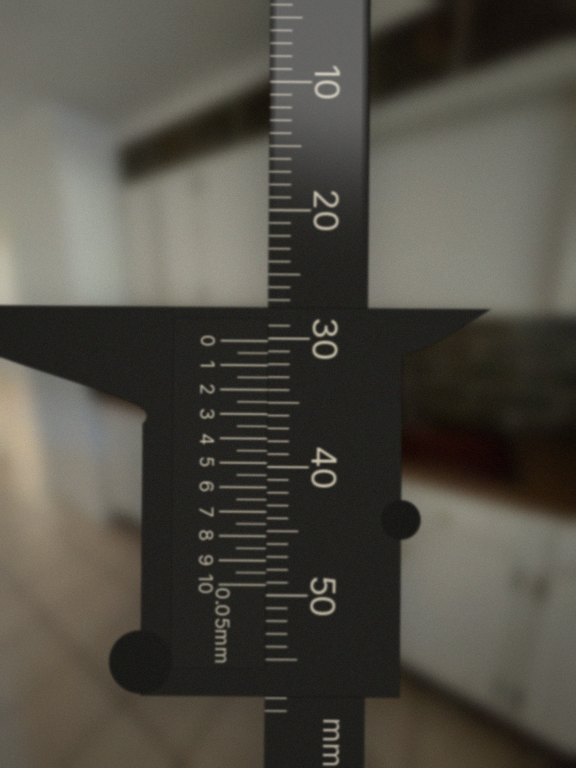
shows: 30.2 mm
